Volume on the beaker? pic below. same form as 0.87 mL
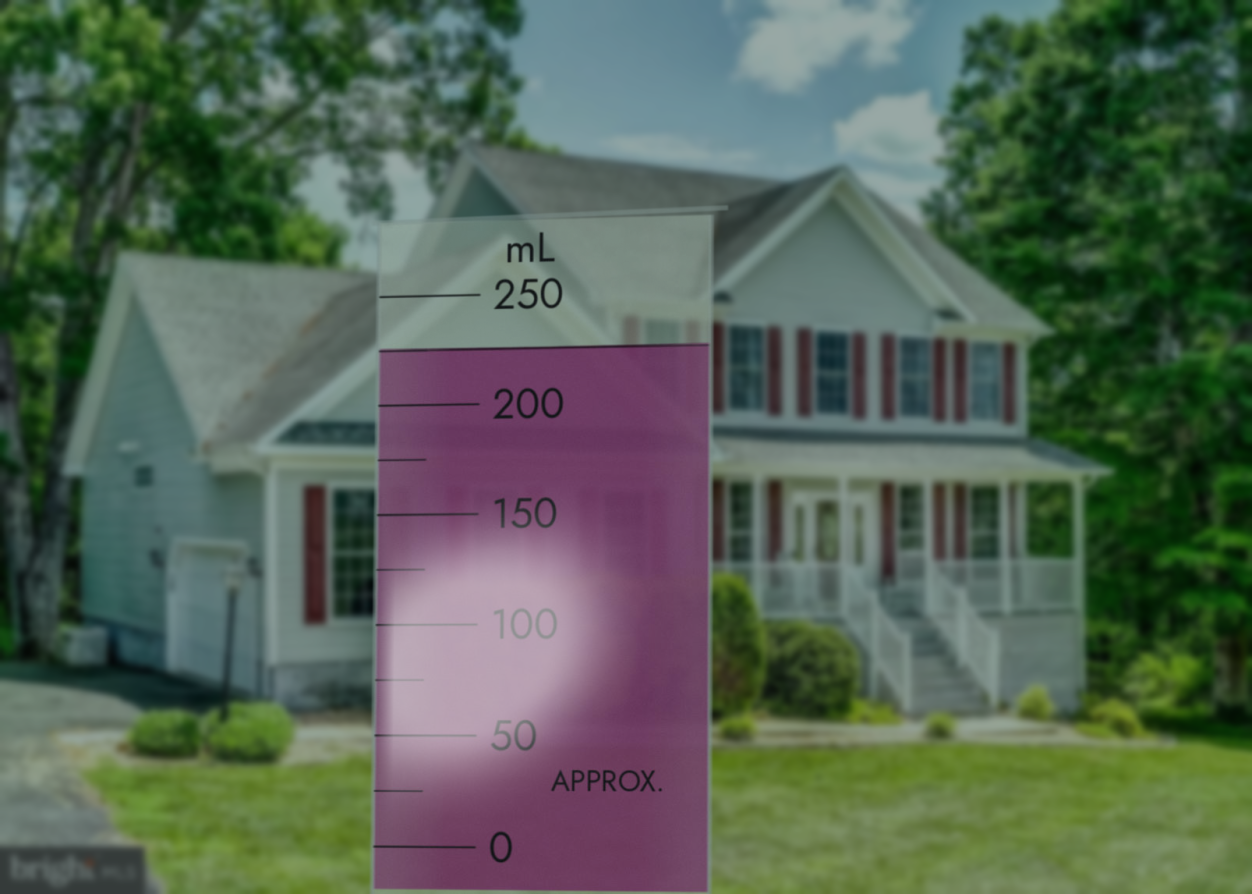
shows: 225 mL
